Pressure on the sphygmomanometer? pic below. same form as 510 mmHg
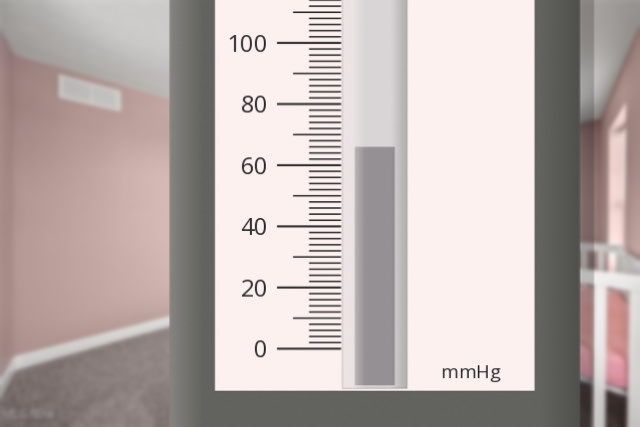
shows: 66 mmHg
